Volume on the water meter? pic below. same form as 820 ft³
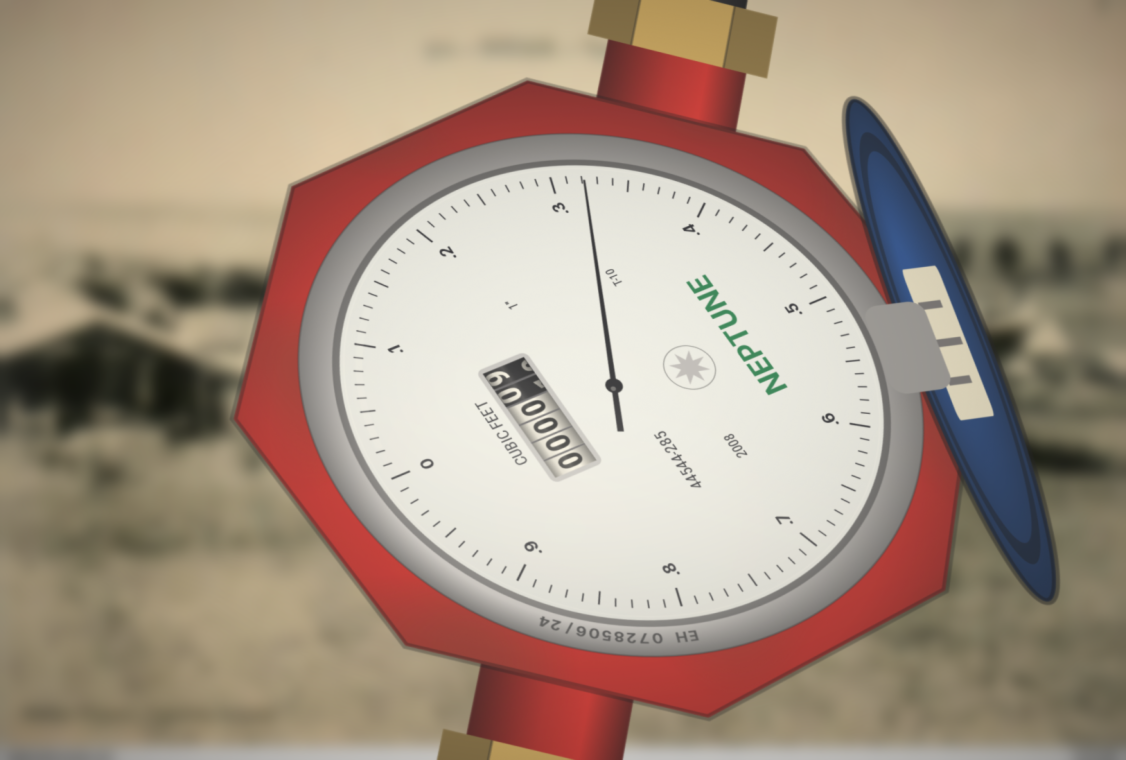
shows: 9.32 ft³
